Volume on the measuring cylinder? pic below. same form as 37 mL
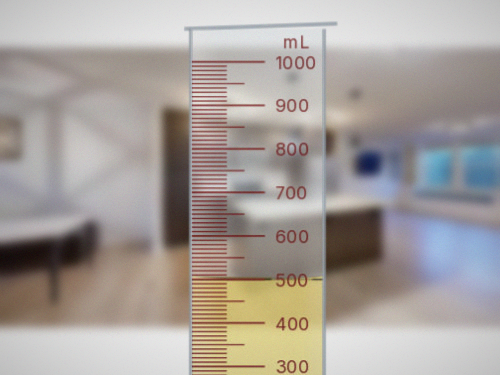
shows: 500 mL
